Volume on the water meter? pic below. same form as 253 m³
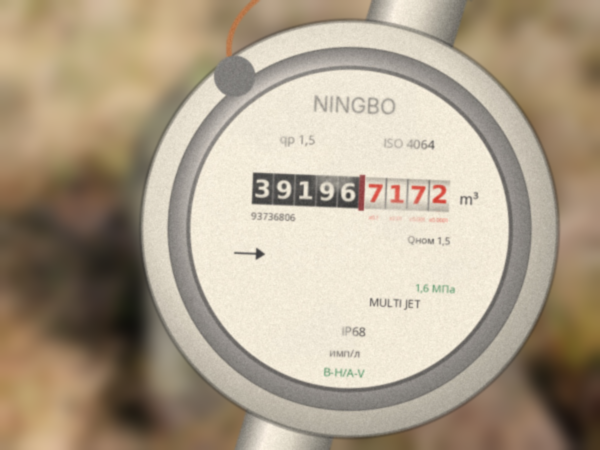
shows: 39196.7172 m³
